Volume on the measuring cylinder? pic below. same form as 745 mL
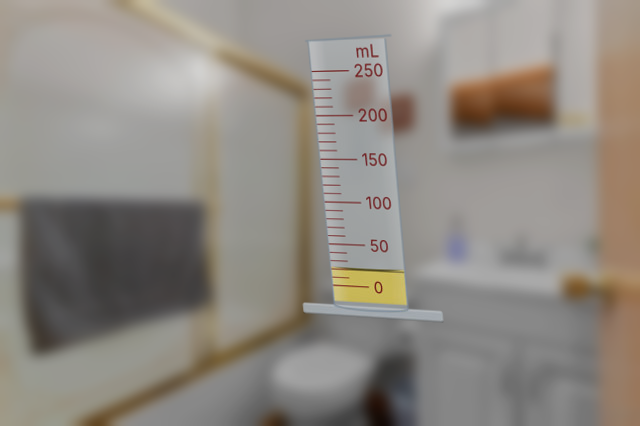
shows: 20 mL
